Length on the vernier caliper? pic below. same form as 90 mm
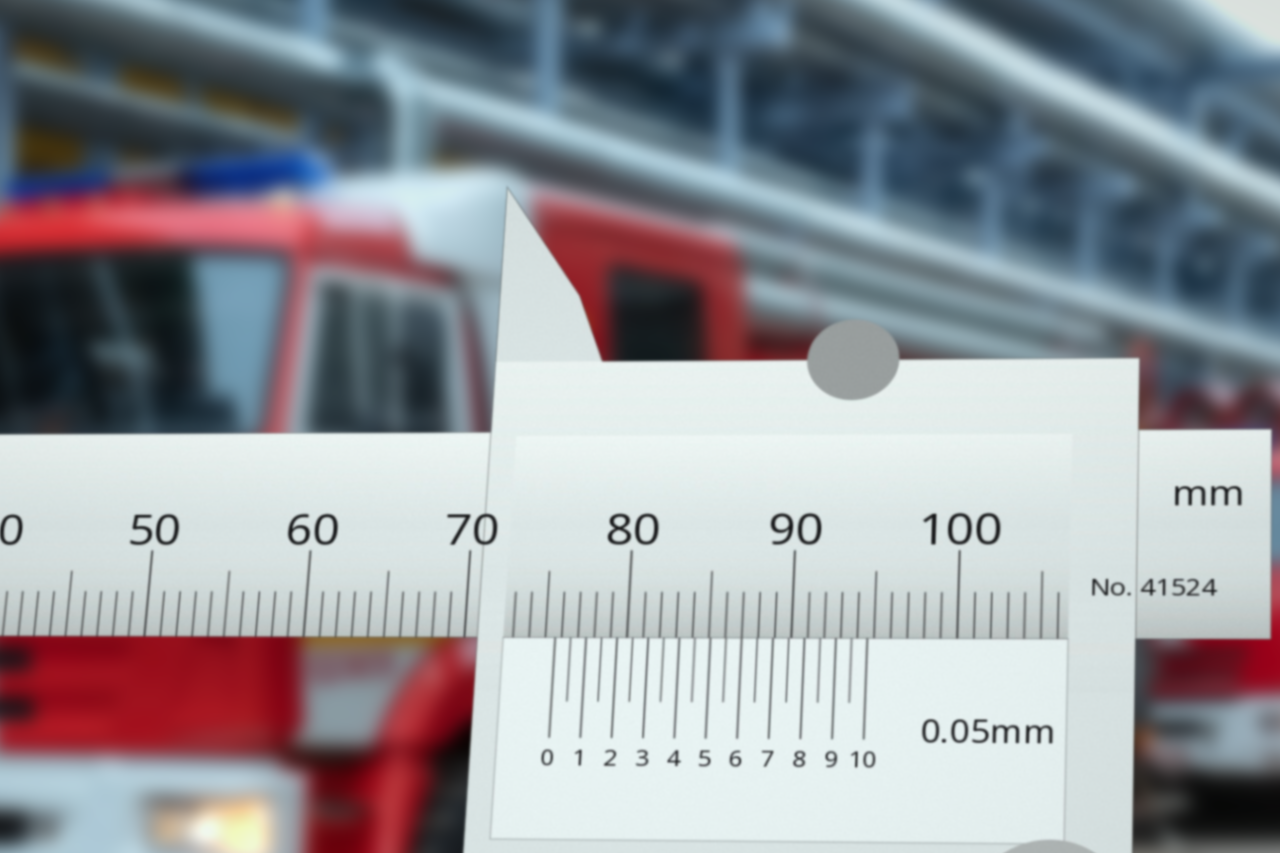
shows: 75.6 mm
